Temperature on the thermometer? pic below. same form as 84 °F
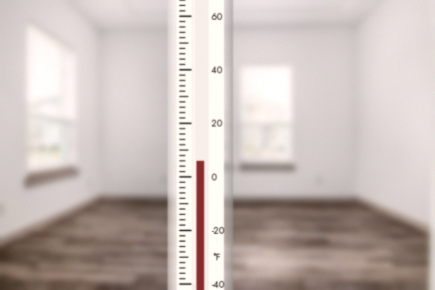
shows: 6 °F
